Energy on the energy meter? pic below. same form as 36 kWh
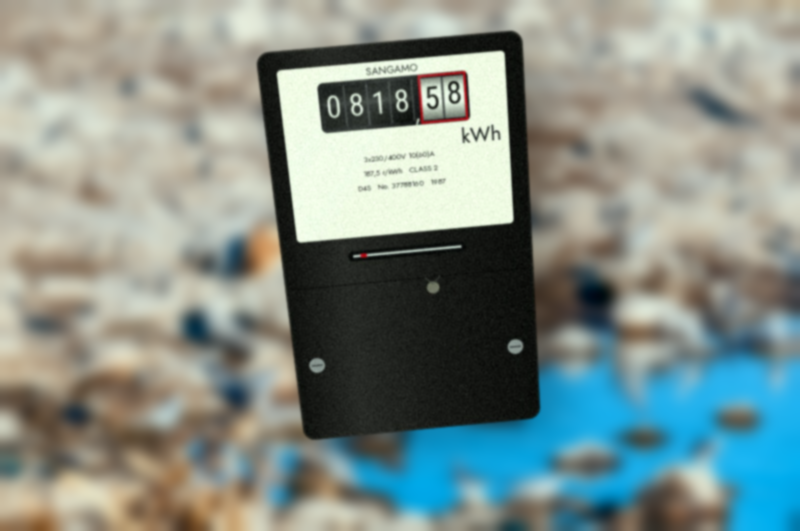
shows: 818.58 kWh
